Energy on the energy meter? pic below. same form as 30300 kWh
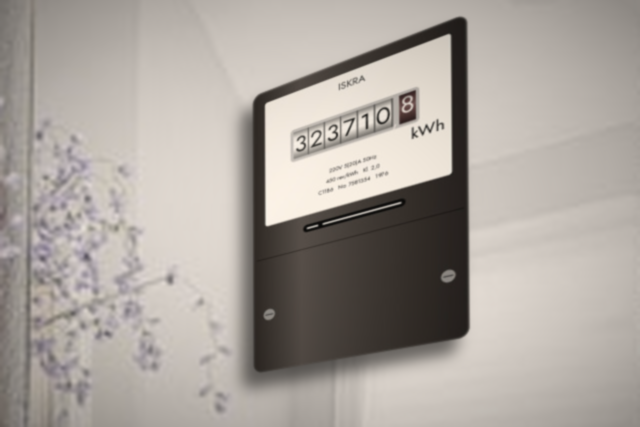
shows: 323710.8 kWh
